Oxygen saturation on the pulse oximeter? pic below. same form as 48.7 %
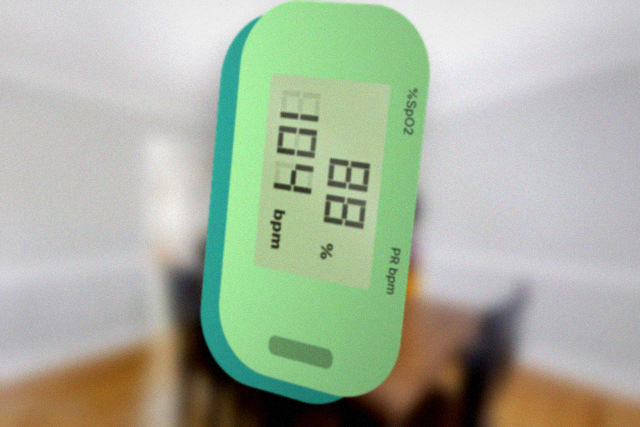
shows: 88 %
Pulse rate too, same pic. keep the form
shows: 104 bpm
